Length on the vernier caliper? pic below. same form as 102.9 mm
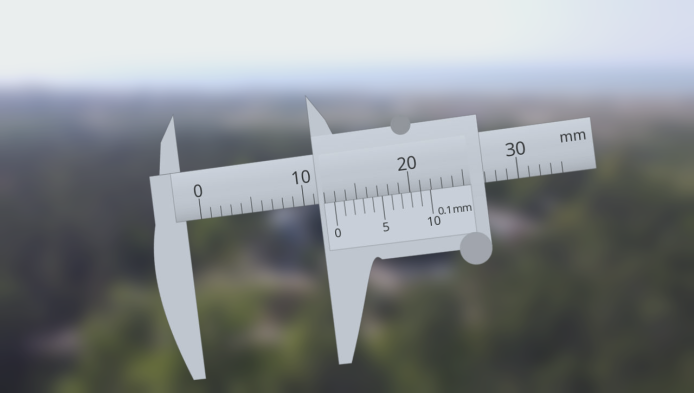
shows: 12.9 mm
